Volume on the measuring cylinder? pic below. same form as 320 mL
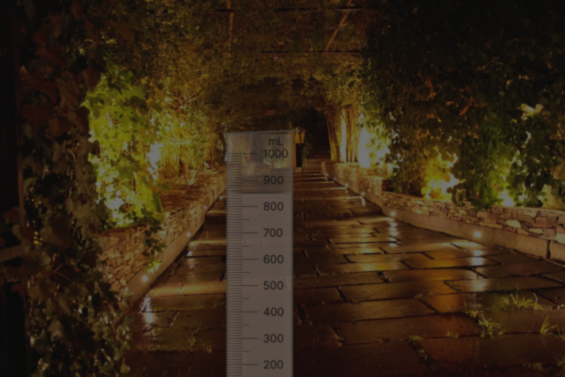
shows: 850 mL
